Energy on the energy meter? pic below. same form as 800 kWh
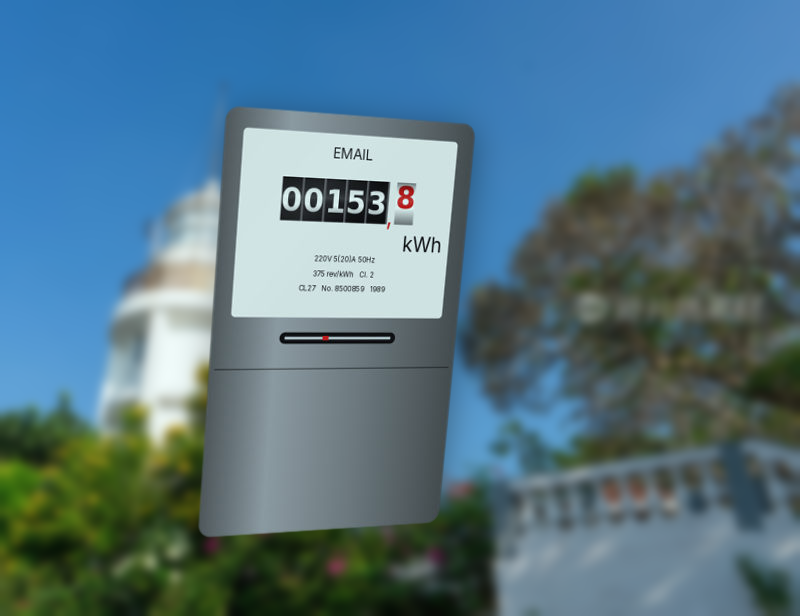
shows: 153.8 kWh
